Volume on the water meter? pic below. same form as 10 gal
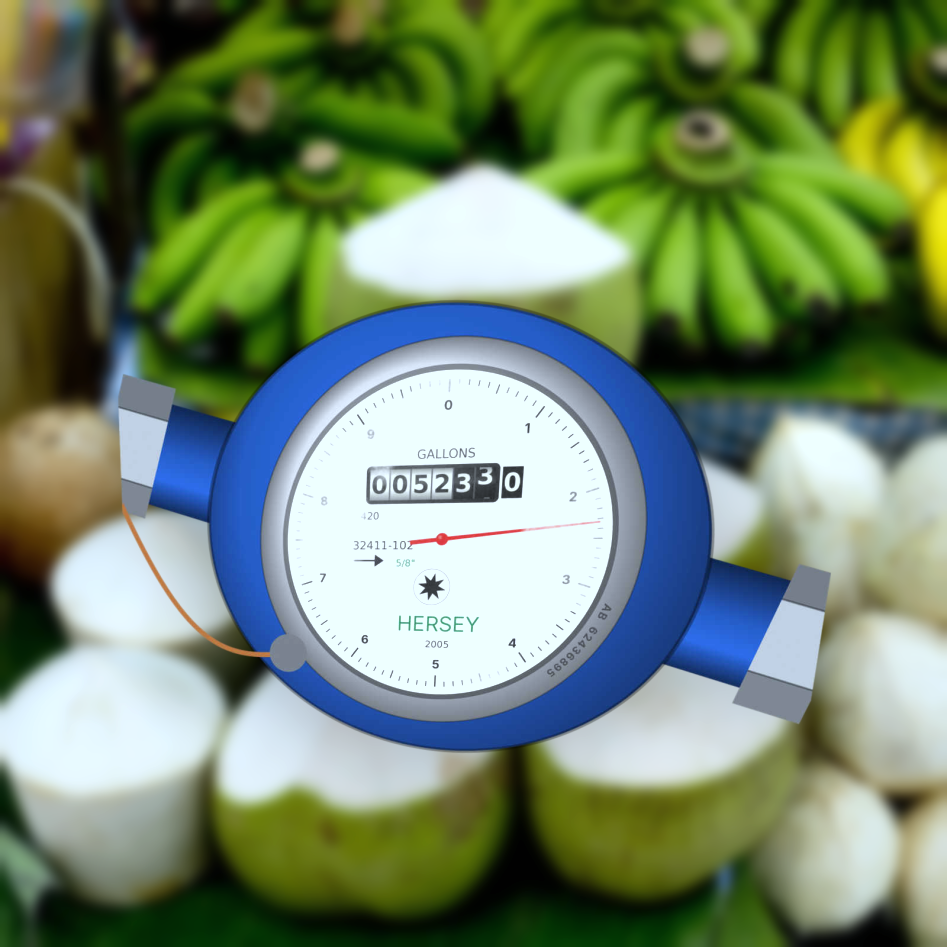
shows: 52332.3 gal
